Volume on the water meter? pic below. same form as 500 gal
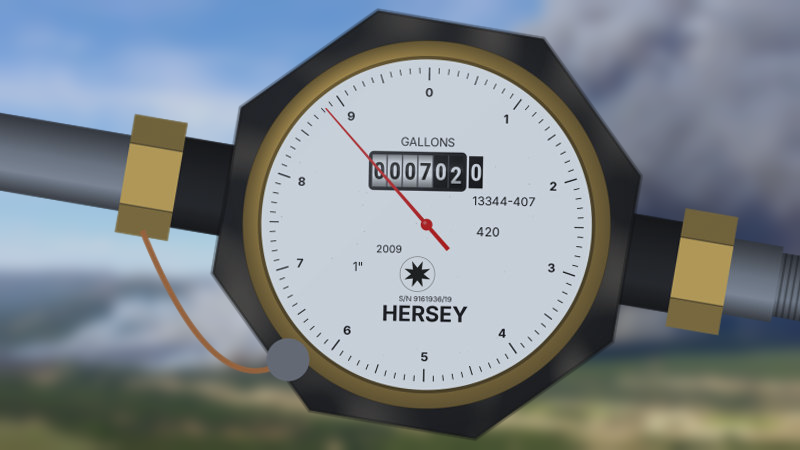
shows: 7018.8 gal
